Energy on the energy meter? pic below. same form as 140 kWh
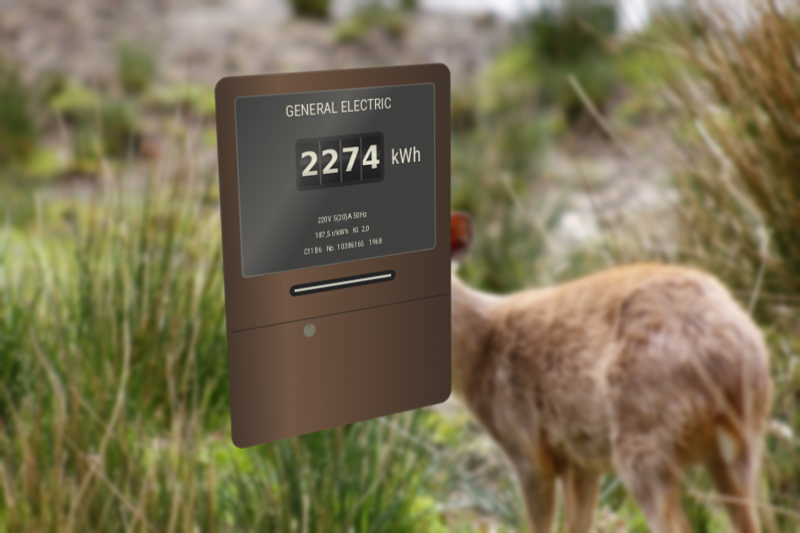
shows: 2274 kWh
